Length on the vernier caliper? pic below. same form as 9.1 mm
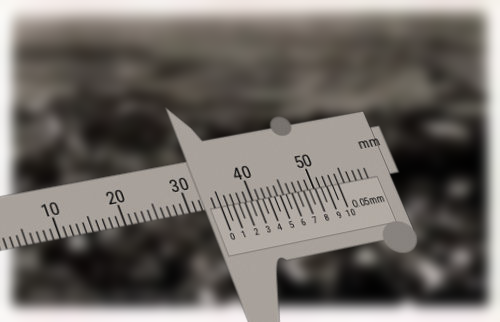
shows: 35.0 mm
